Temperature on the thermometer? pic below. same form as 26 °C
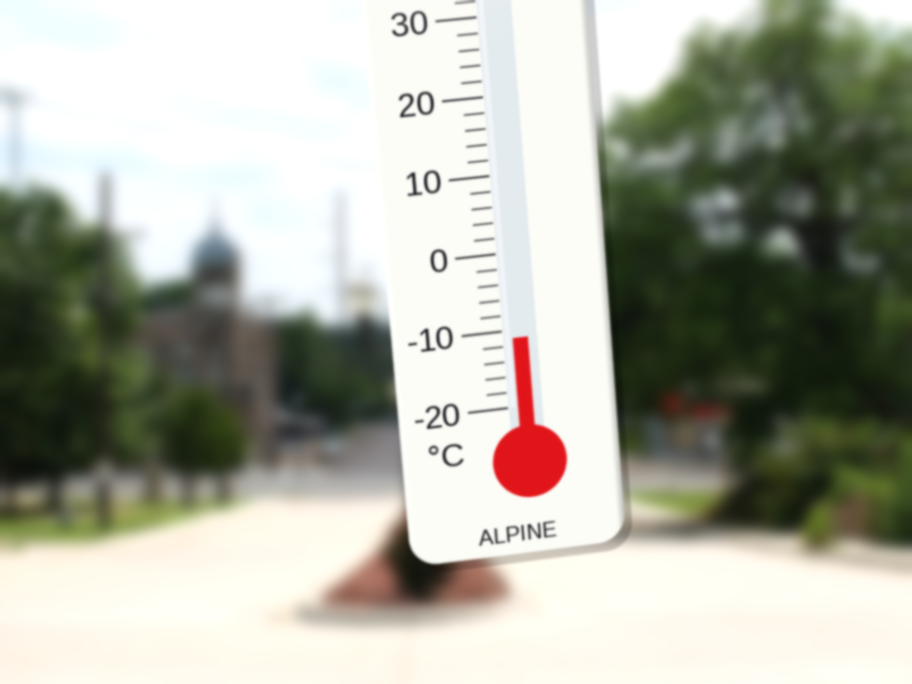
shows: -11 °C
